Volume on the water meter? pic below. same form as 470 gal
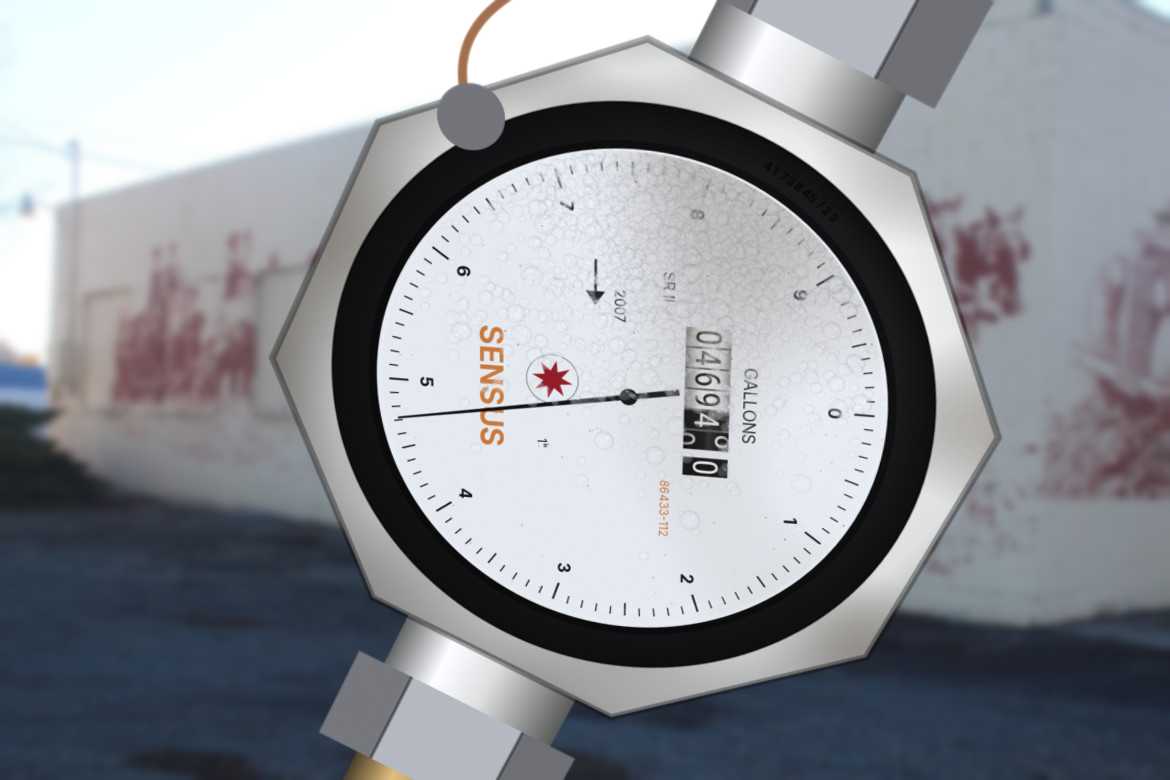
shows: 469484.7 gal
